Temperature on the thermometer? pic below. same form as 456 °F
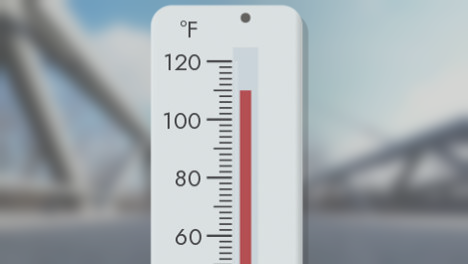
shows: 110 °F
